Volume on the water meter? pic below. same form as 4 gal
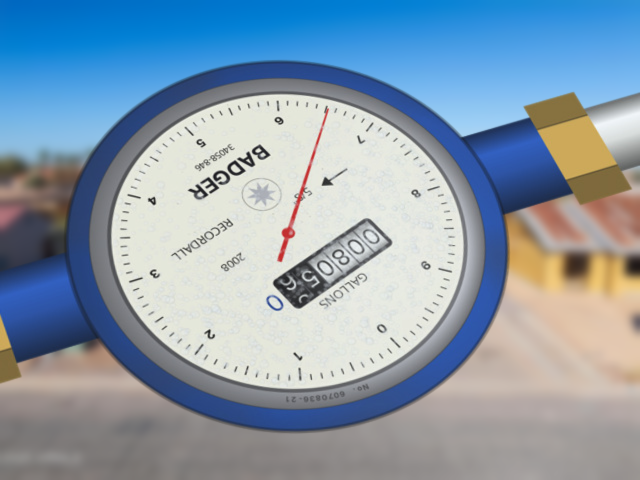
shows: 80556.5 gal
